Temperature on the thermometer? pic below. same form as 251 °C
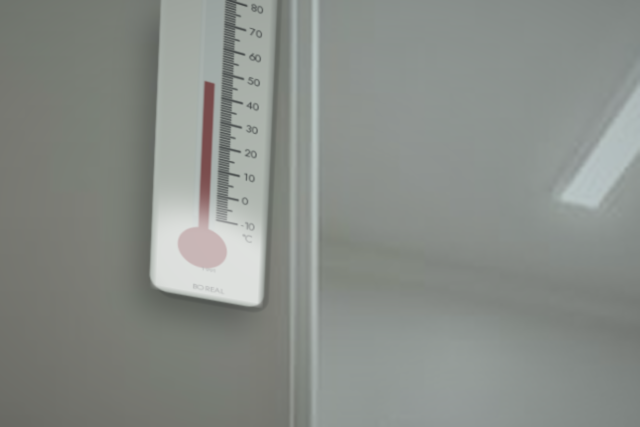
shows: 45 °C
